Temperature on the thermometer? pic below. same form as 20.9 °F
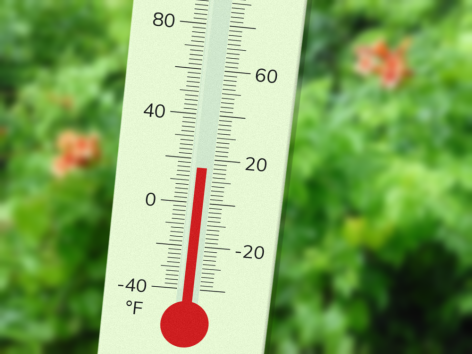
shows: 16 °F
